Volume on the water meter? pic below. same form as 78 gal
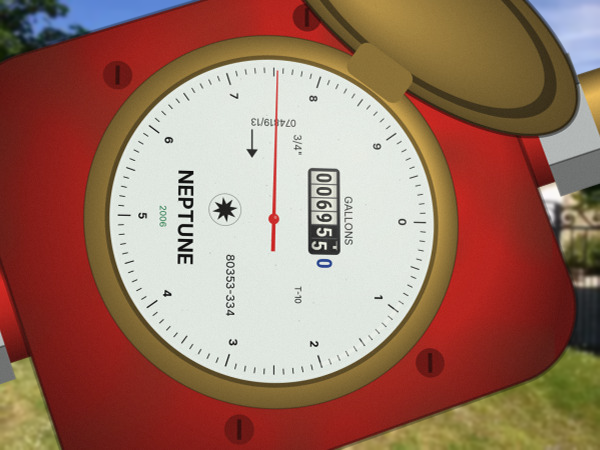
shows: 69547.5 gal
